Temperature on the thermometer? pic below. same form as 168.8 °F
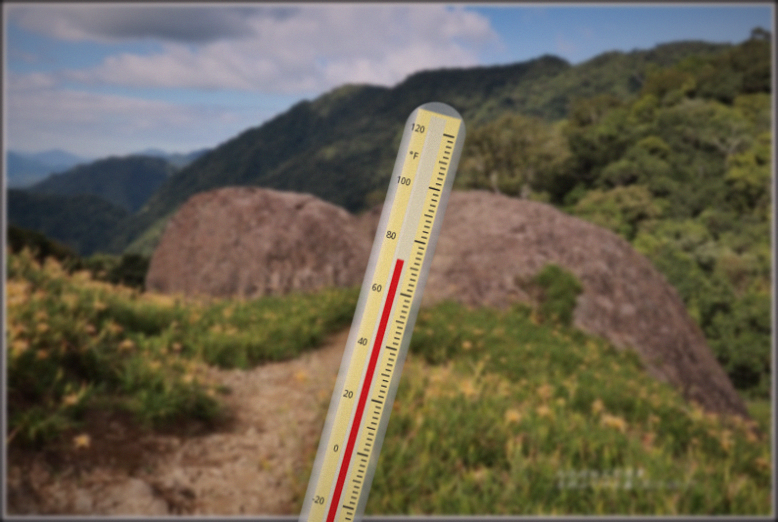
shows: 72 °F
